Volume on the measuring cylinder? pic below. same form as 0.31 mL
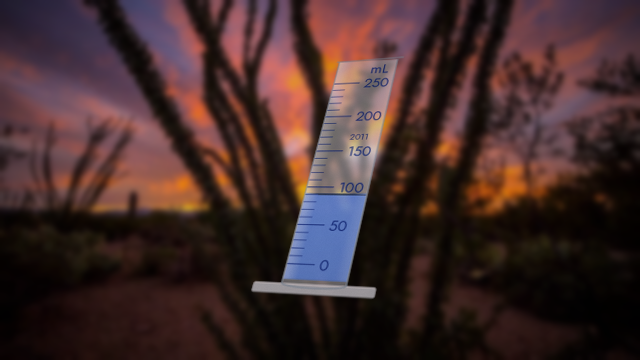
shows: 90 mL
